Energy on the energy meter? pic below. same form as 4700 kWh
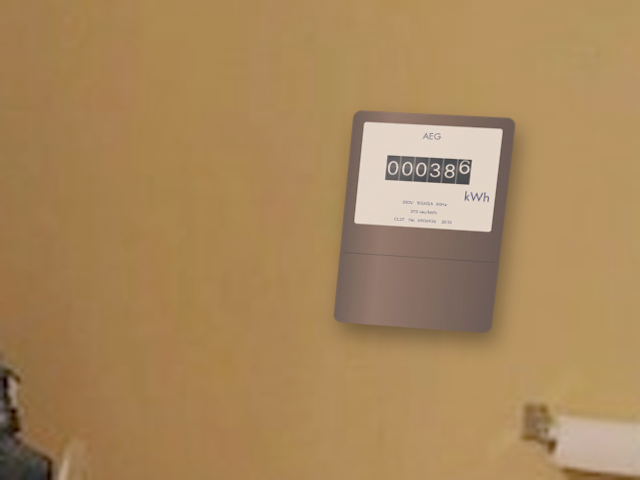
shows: 386 kWh
